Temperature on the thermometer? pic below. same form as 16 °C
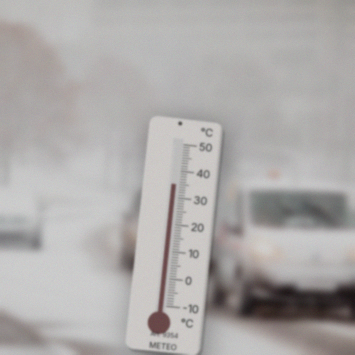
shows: 35 °C
